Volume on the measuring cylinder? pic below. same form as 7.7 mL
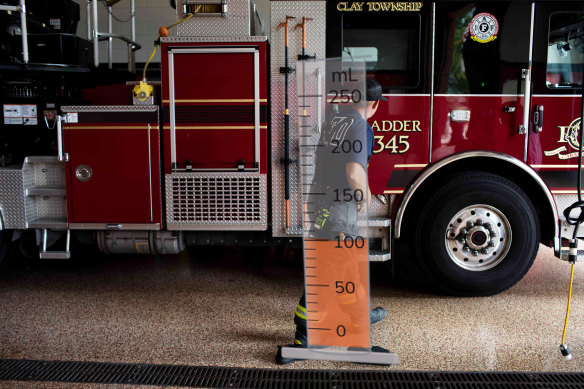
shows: 100 mL
